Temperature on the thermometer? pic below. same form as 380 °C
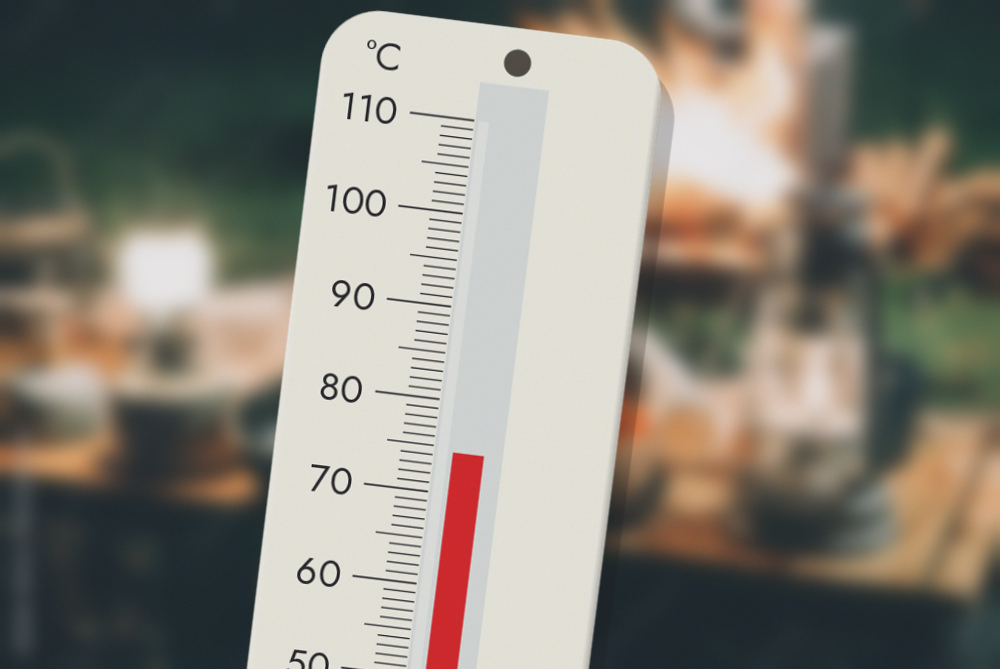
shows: 74.5 °C
